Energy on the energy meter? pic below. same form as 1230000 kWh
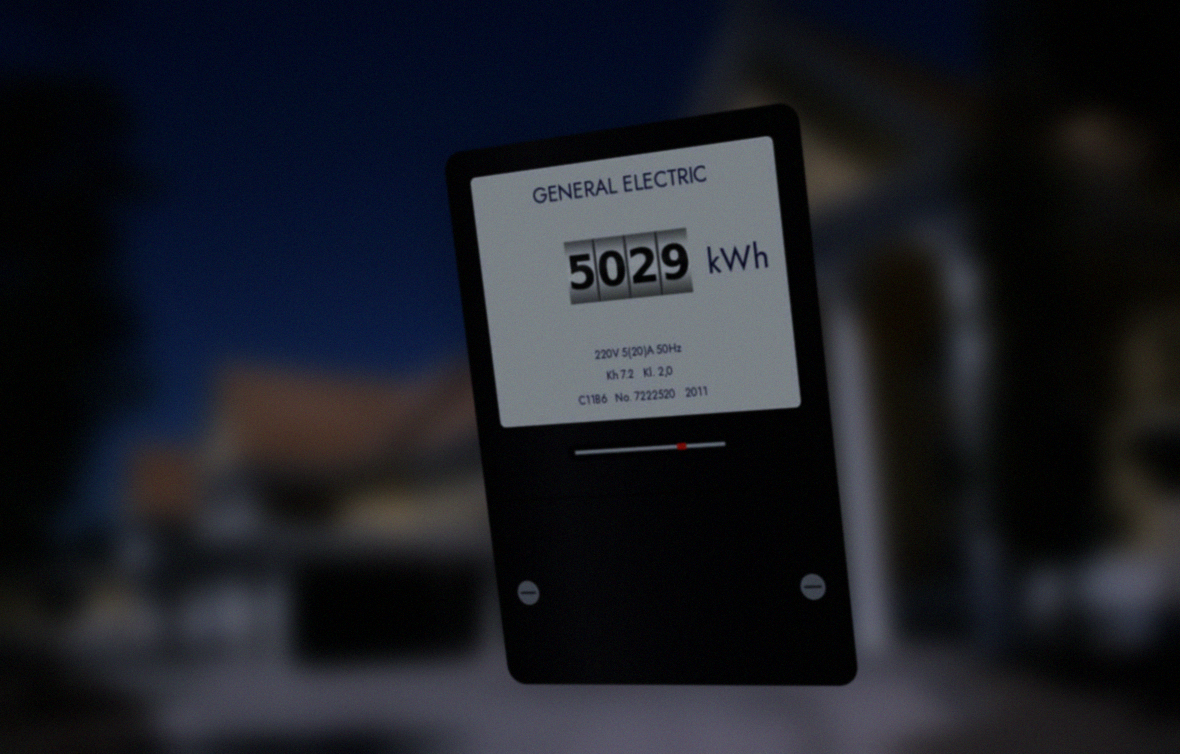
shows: 5029 kWh
